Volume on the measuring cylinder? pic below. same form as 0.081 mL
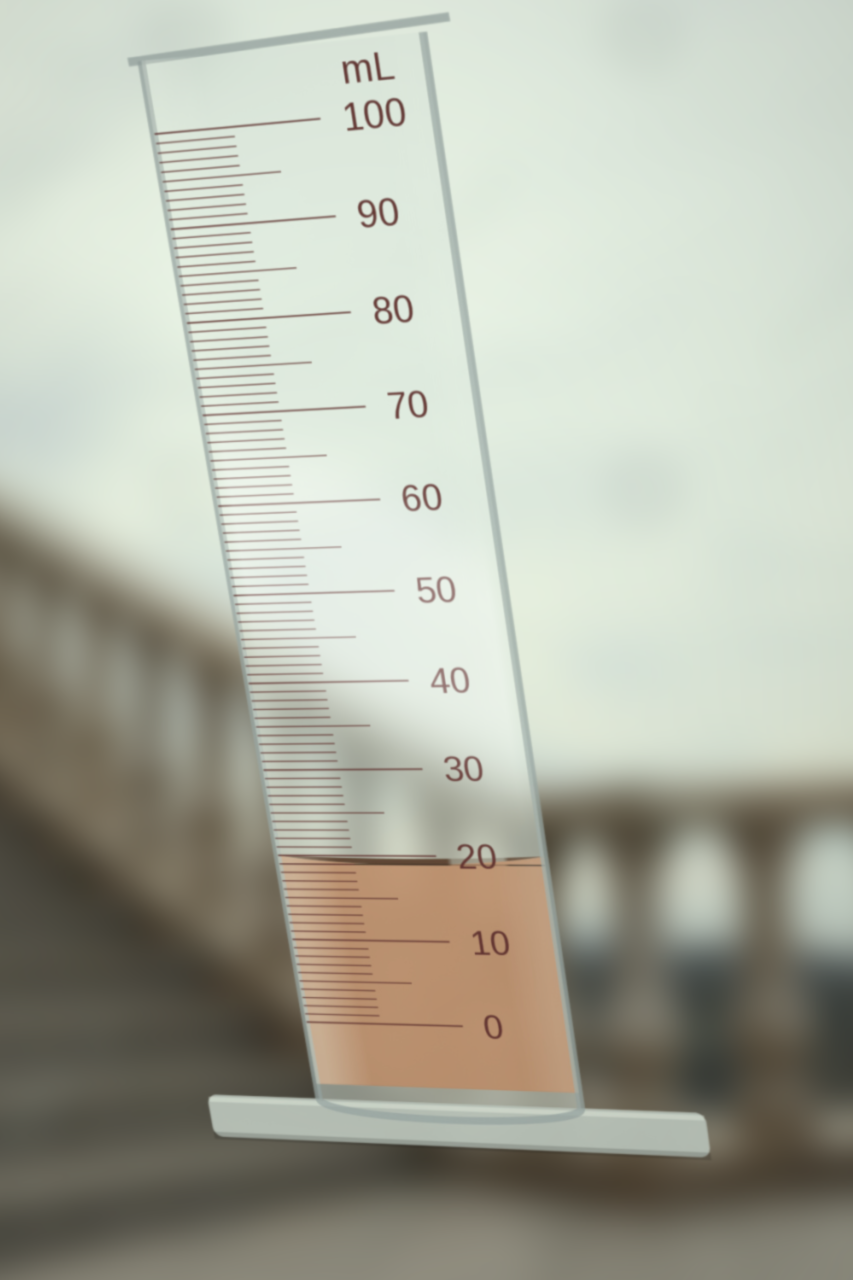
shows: 19 mL
